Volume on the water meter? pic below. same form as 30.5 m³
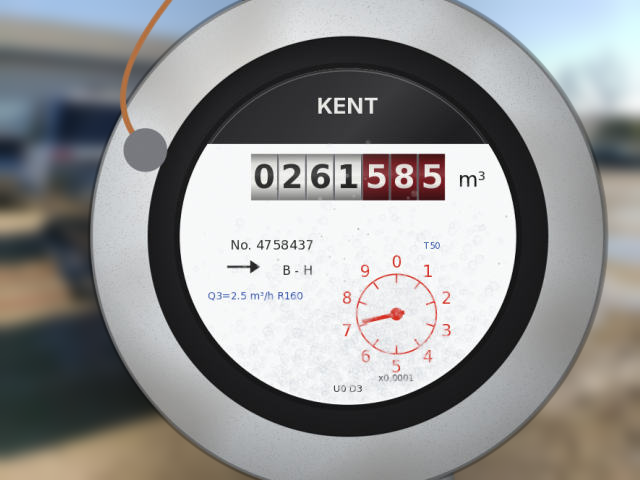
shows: 261.5857 m³
